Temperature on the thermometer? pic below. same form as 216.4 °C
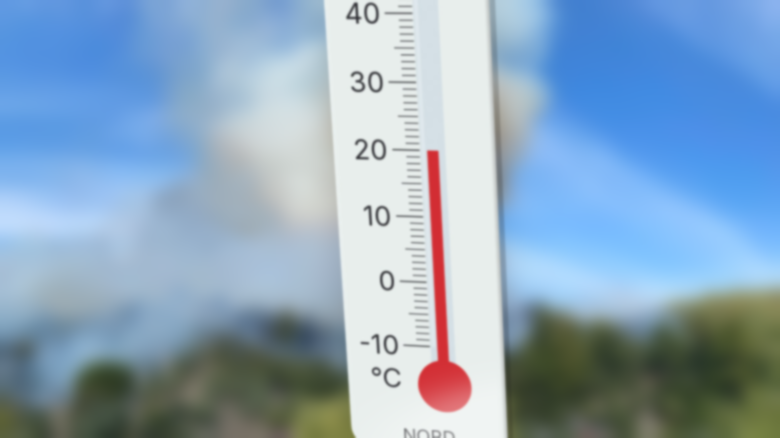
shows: 20 °C
